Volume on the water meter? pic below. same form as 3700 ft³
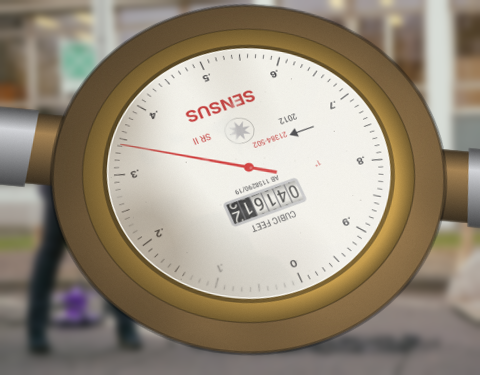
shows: 41612.34 ft³
